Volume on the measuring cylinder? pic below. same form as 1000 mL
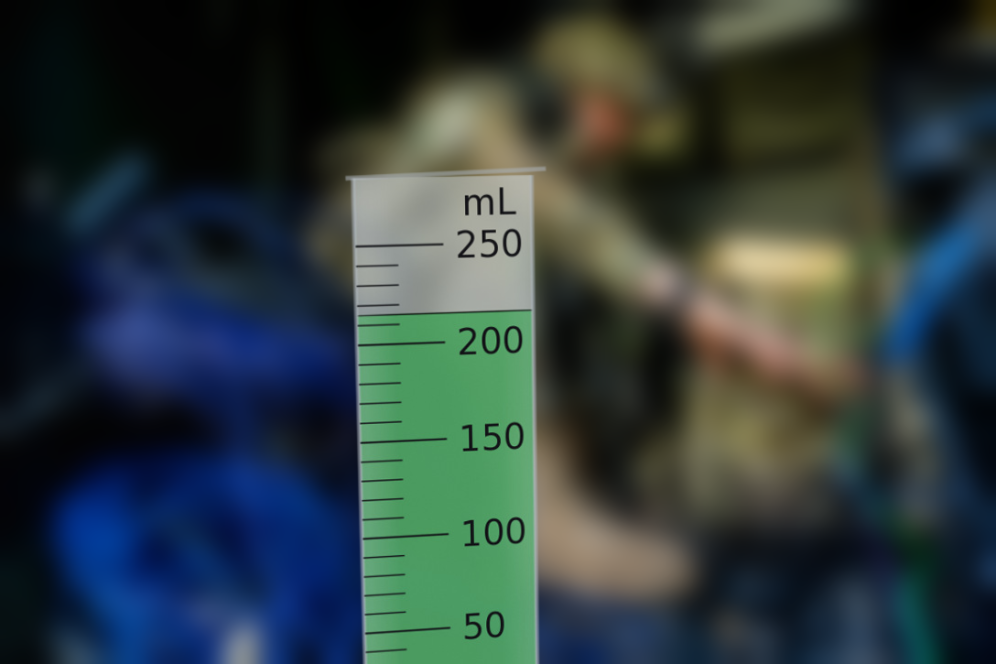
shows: 215 mL
